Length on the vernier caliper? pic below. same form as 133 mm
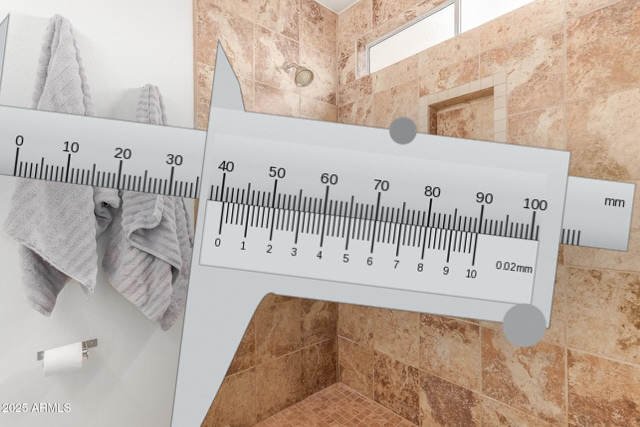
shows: 40.5 mm
